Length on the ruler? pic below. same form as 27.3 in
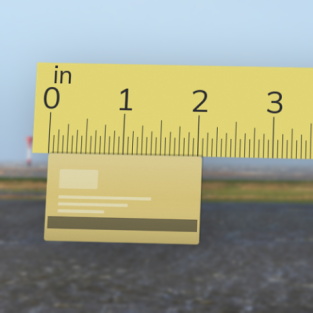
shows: 2.0625 in
